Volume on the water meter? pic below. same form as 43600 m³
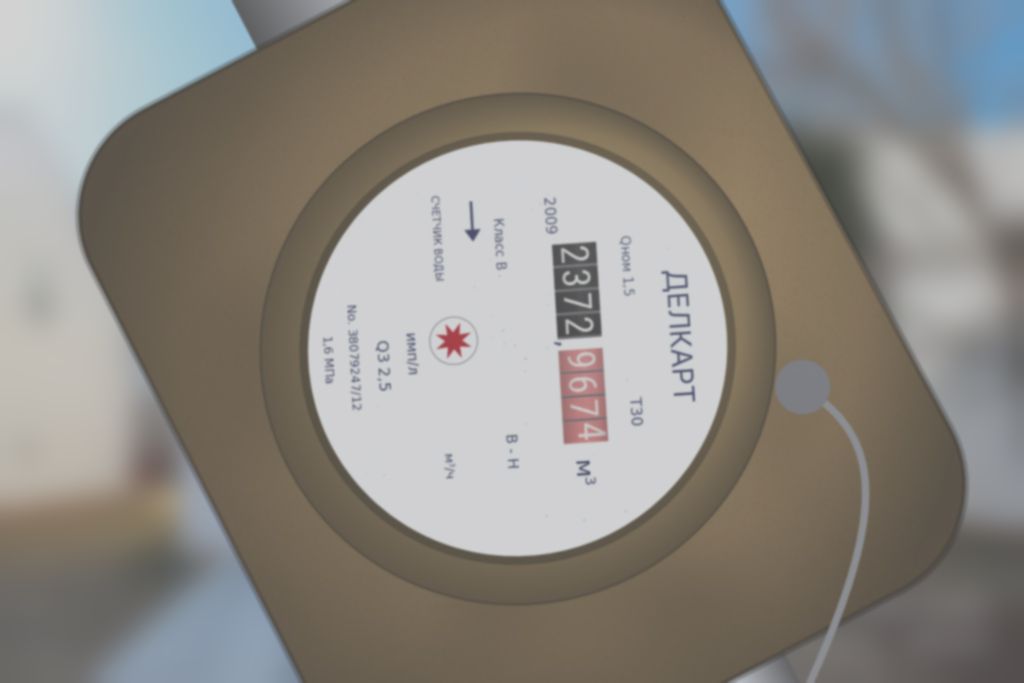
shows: 2372.9674 m³
